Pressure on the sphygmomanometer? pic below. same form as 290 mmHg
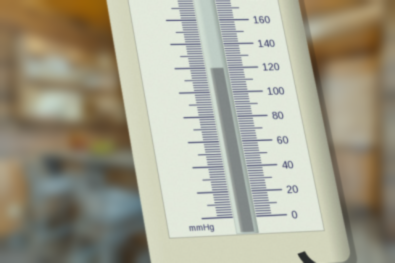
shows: 120 mmHg
